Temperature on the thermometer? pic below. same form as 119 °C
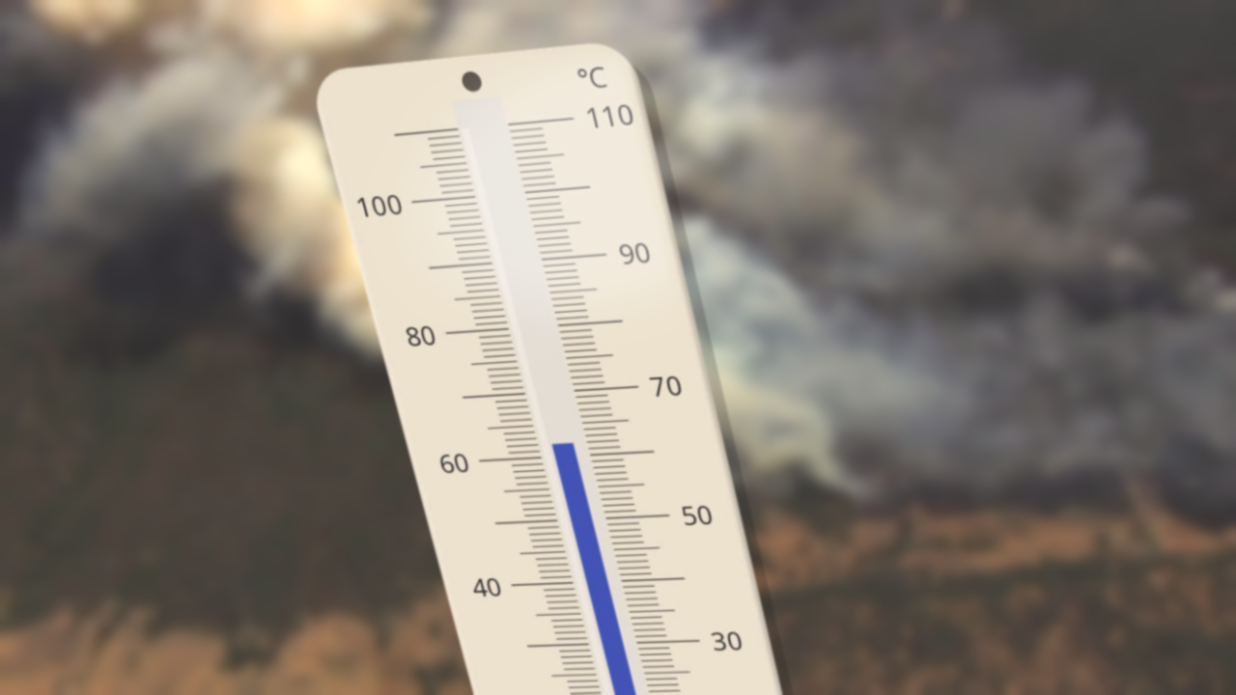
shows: 62 °C
